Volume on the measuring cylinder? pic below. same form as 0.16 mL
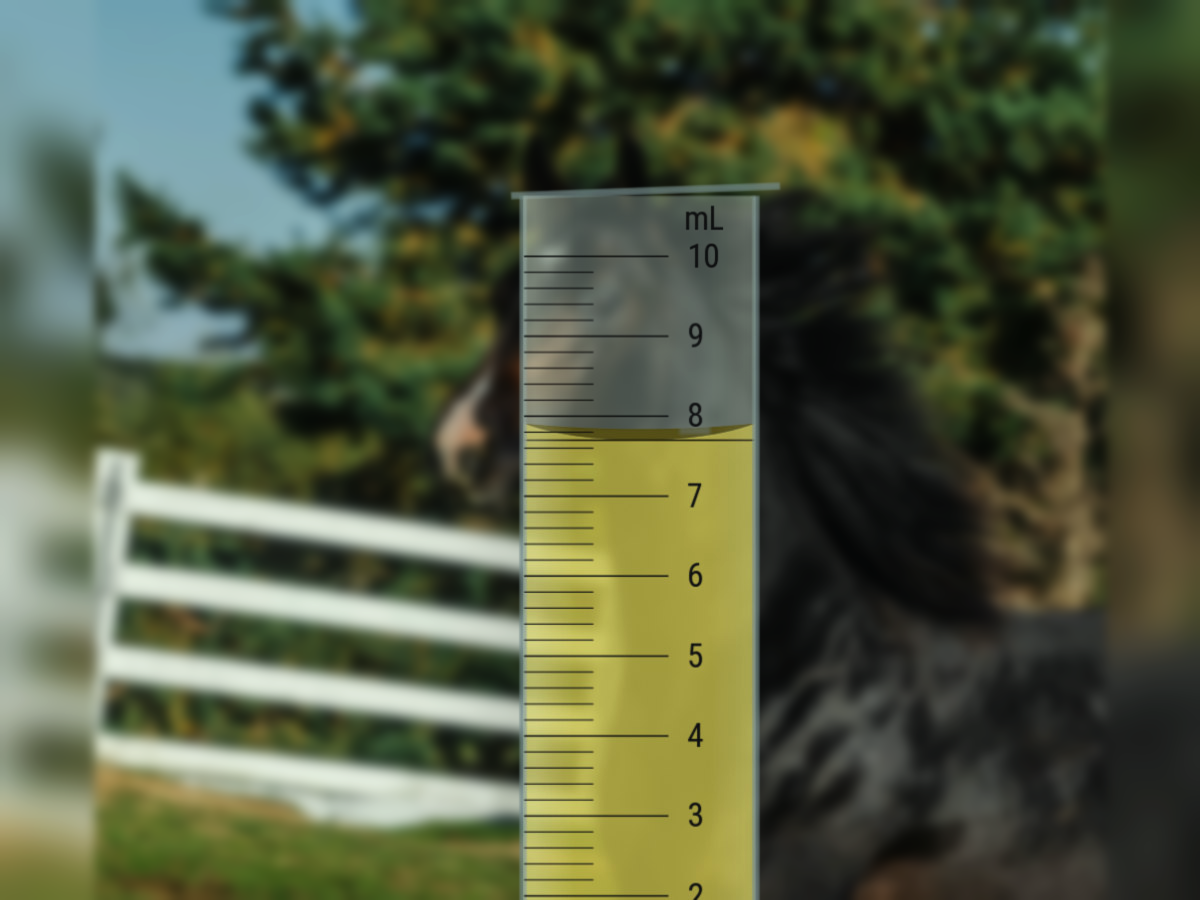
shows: 7.7 mL
